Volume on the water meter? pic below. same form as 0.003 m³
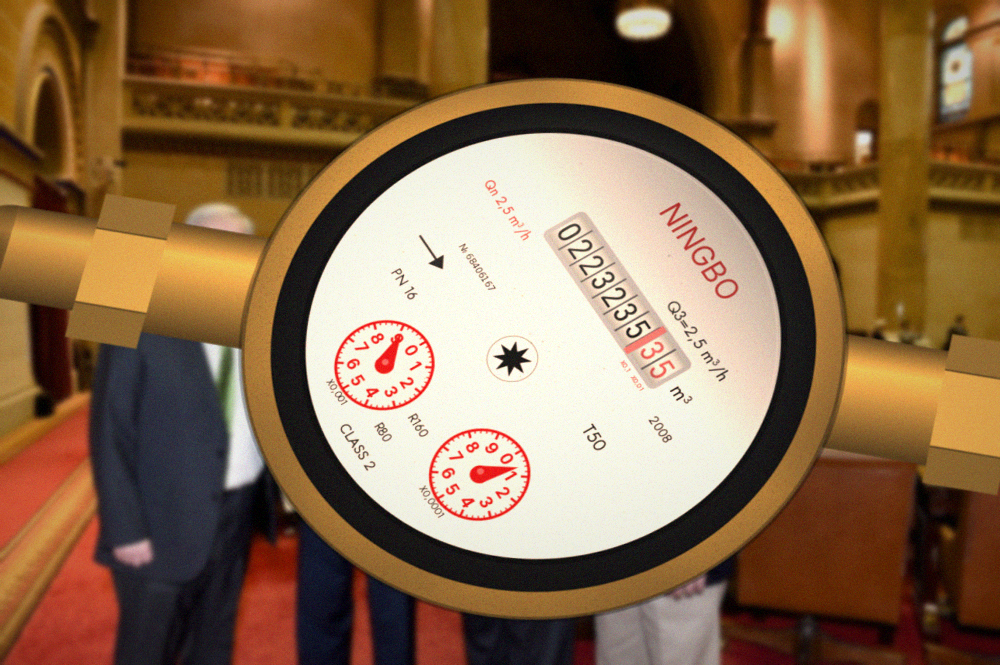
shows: 223235.3490 m³
